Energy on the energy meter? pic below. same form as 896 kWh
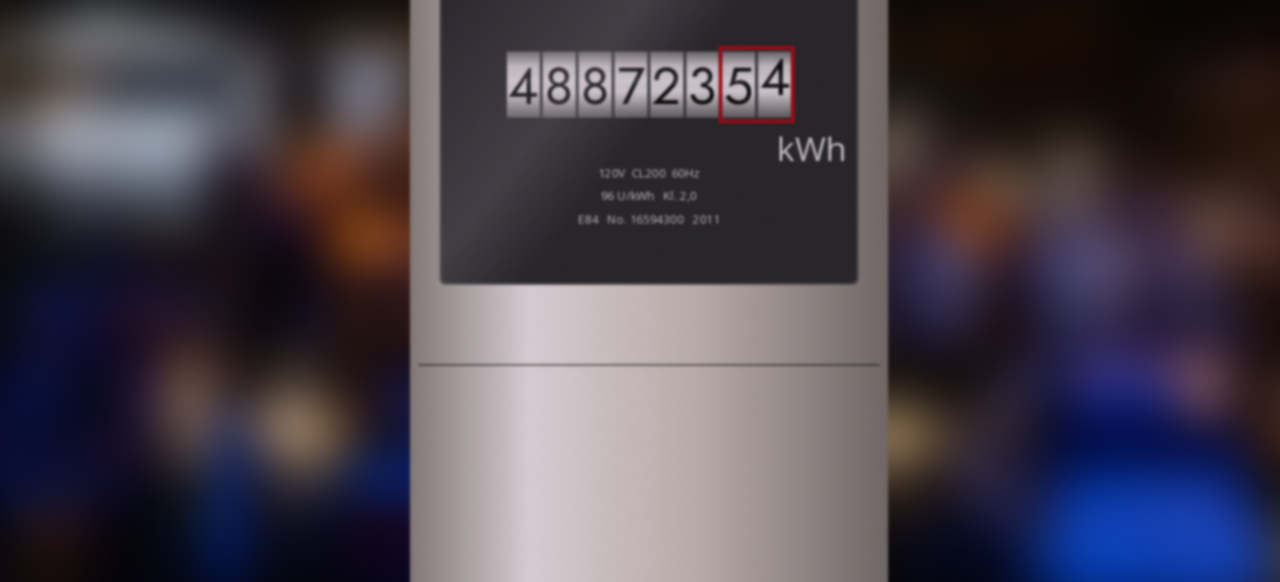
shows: 488723.54 kWh
